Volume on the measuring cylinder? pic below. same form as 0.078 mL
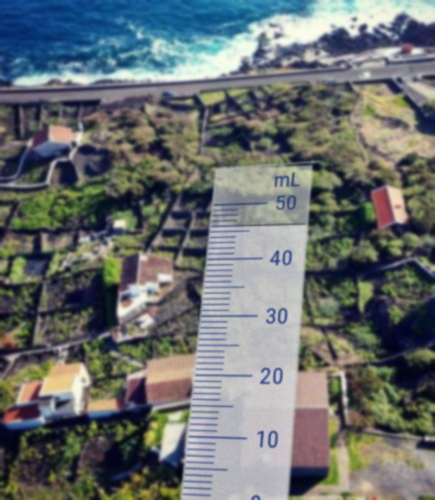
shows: 46 mL
